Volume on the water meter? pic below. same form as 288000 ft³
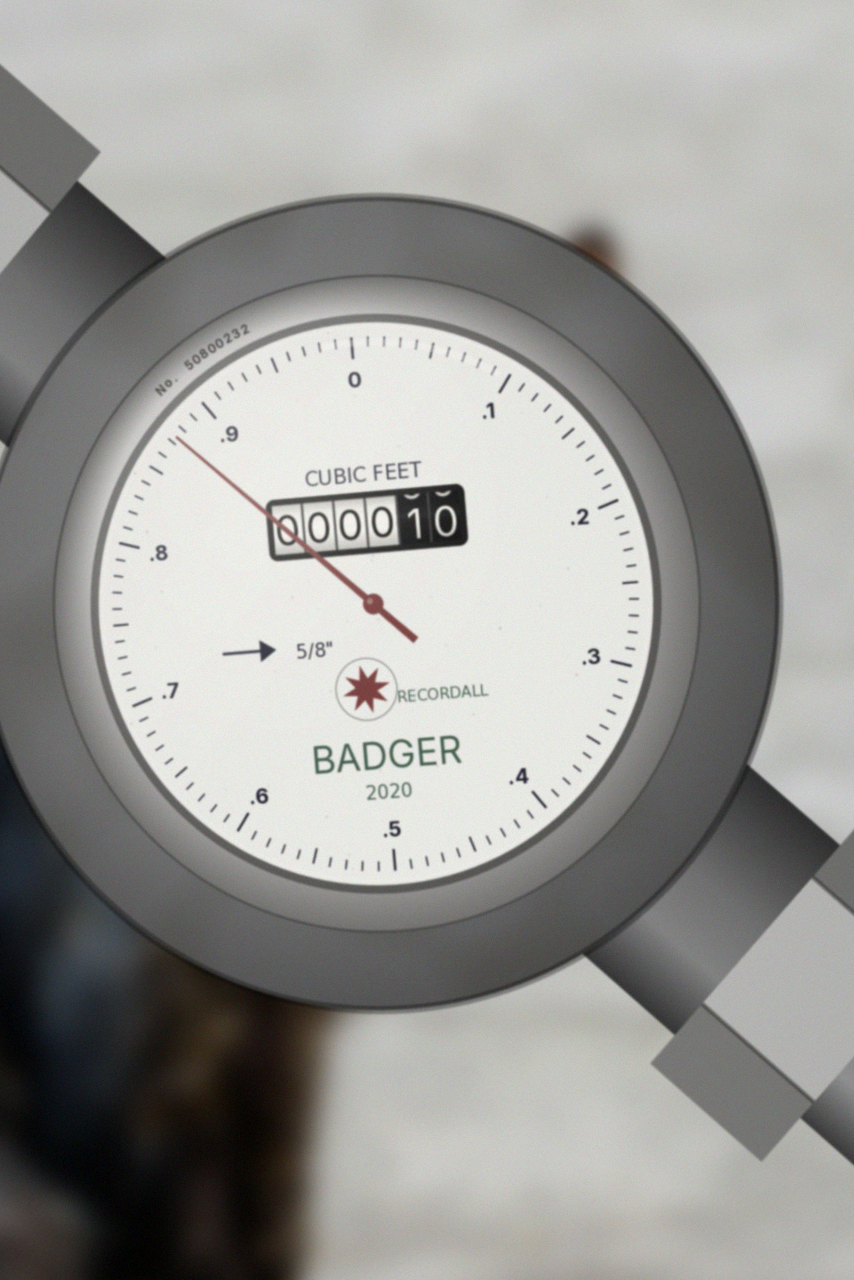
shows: 9.87 ft³
